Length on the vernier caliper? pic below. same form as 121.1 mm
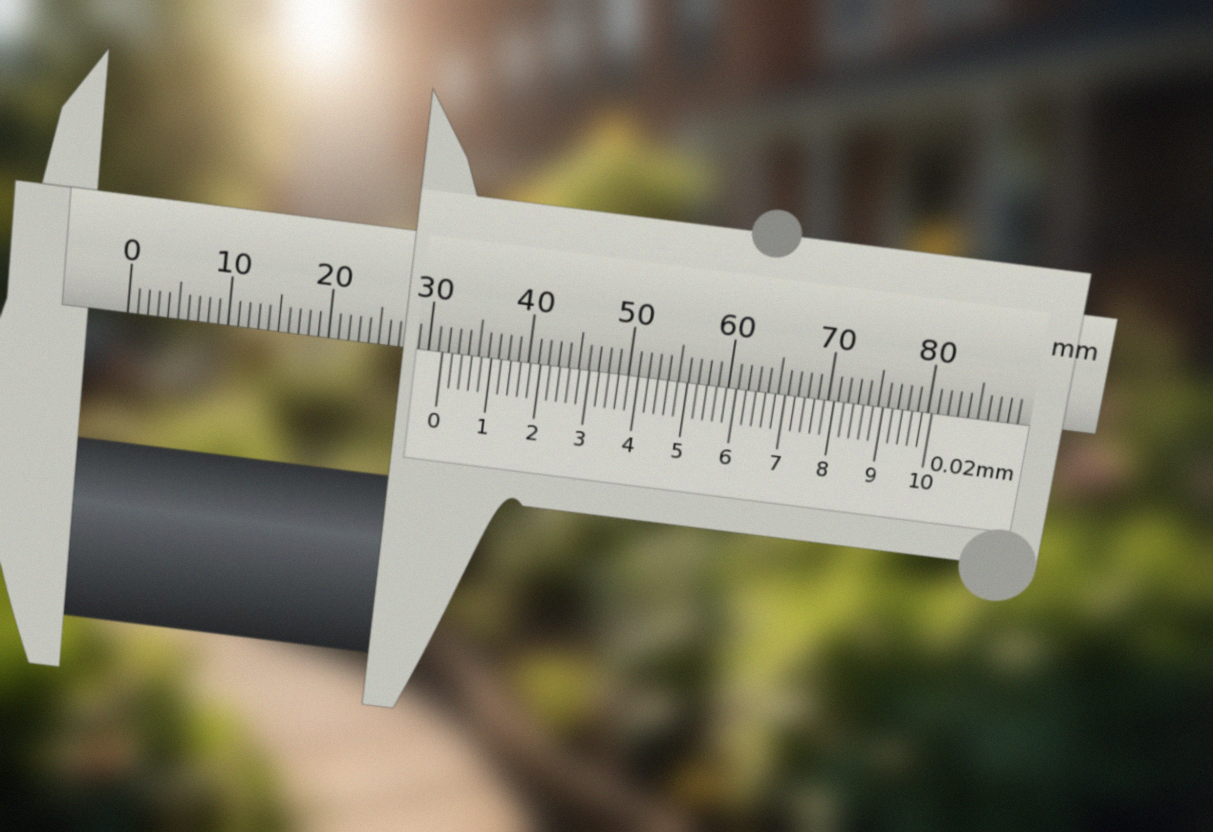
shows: 31.4 mm
